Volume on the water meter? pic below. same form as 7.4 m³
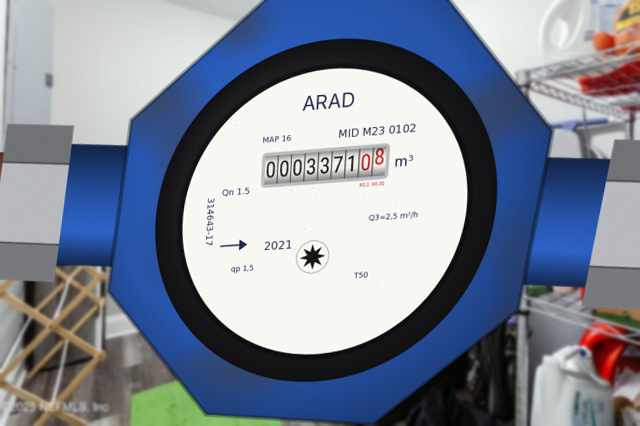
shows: 3371.08 m³
